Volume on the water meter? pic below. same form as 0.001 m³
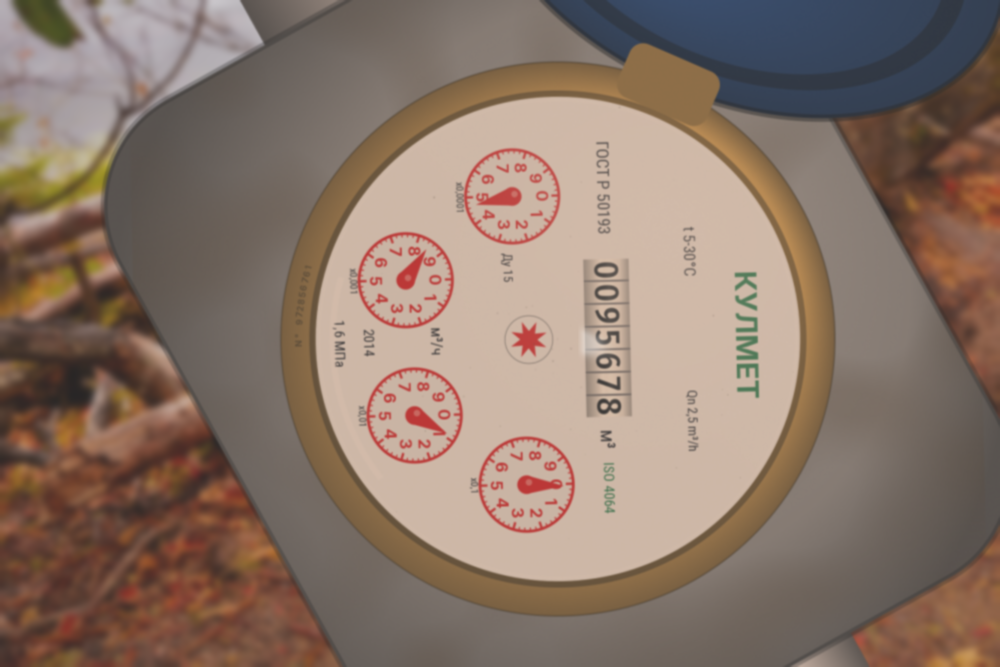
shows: 95678.0084 m³
